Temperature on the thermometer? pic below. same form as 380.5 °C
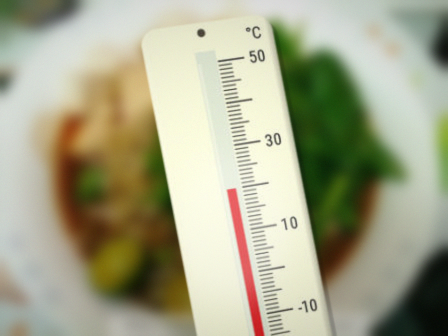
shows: 20 °C
